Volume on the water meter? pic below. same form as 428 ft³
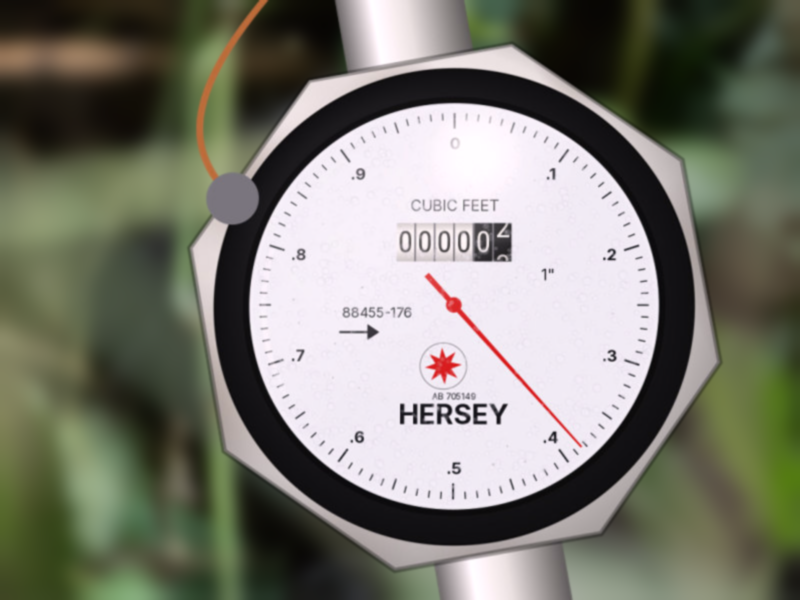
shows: 2.38 ft³
